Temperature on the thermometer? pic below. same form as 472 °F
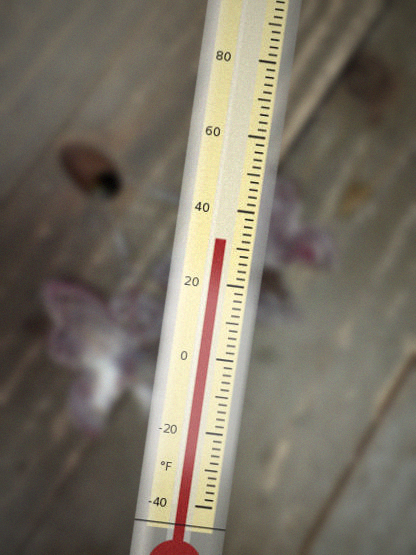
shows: 32 °F
